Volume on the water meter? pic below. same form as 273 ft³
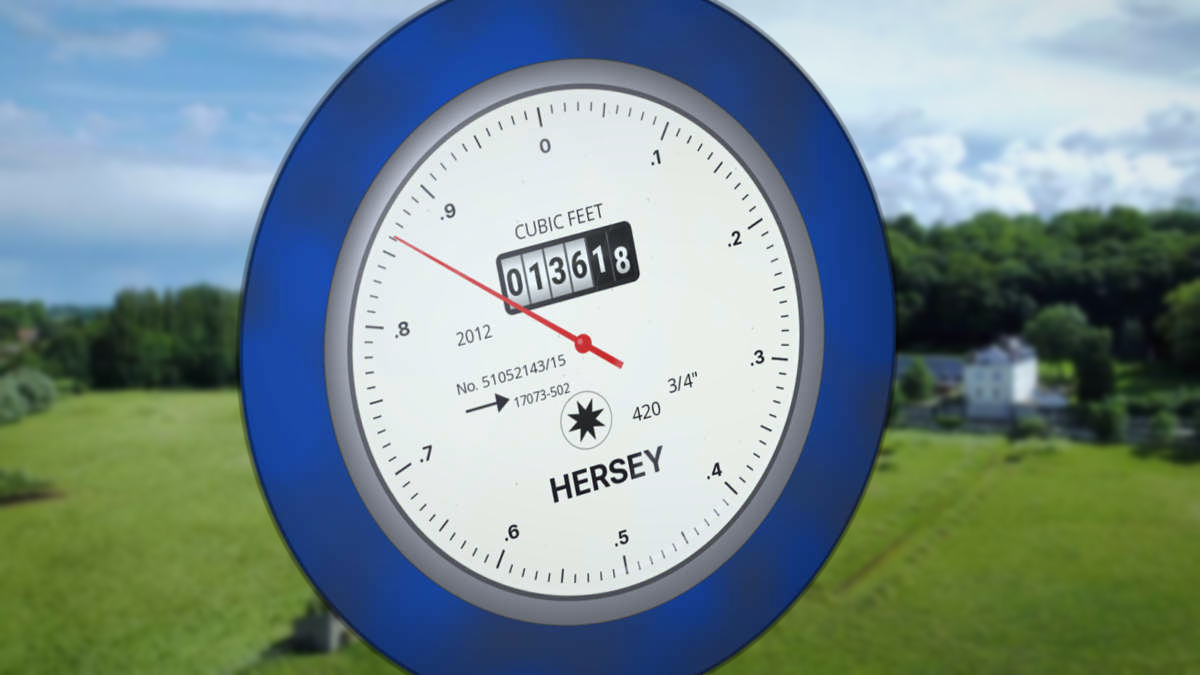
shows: 13617.86 ft³
